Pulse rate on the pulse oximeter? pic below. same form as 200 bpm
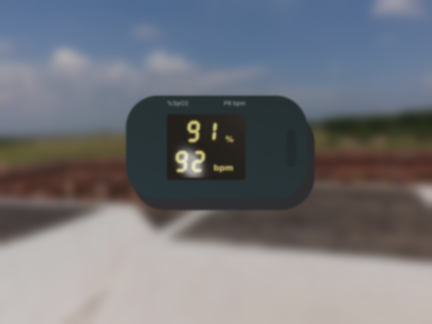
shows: 92 bpm
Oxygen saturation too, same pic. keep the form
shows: 91 %
